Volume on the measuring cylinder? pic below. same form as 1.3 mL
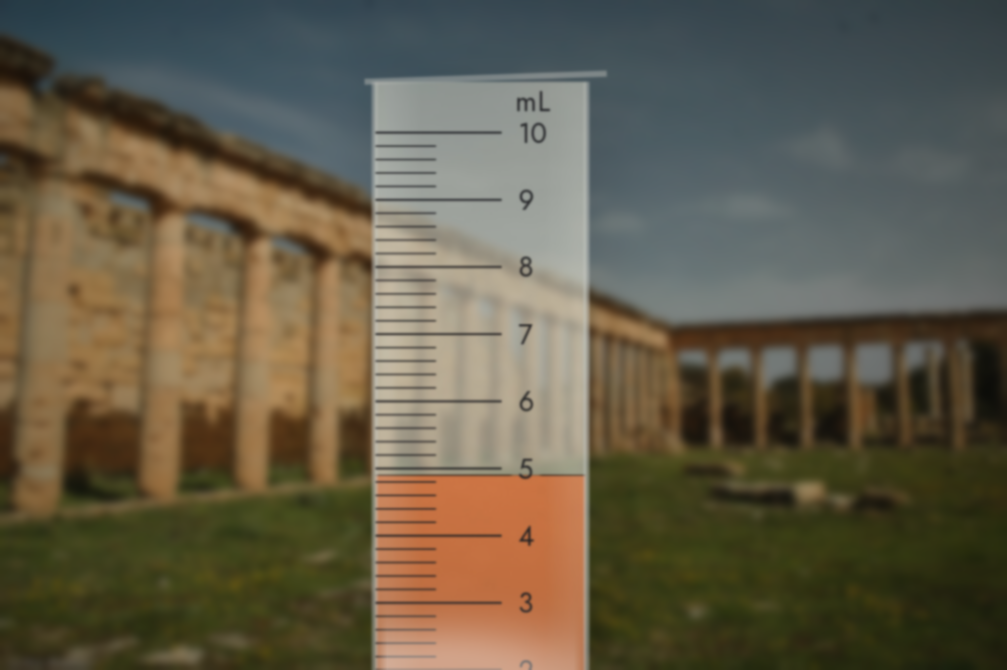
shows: 4.9 mL
